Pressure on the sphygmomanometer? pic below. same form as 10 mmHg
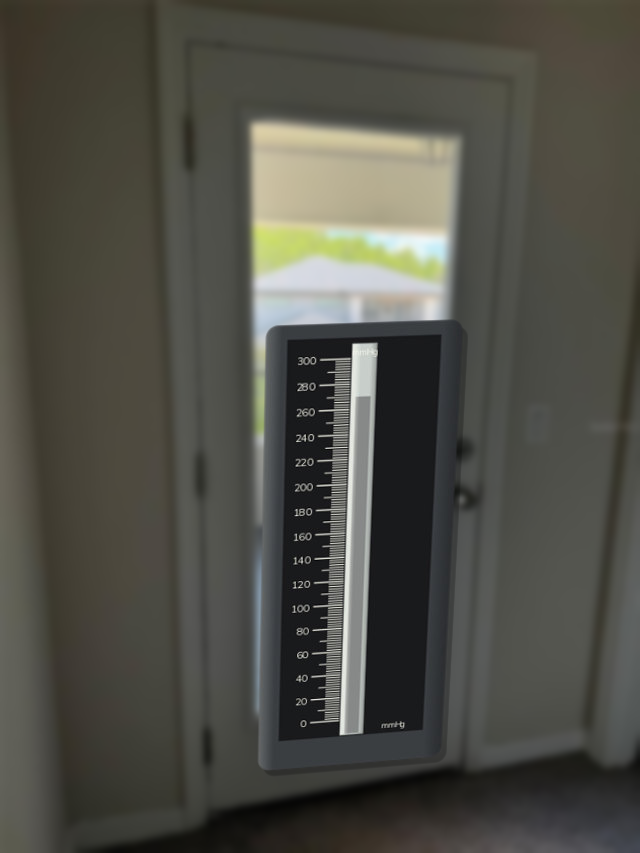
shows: 270 mmHg
